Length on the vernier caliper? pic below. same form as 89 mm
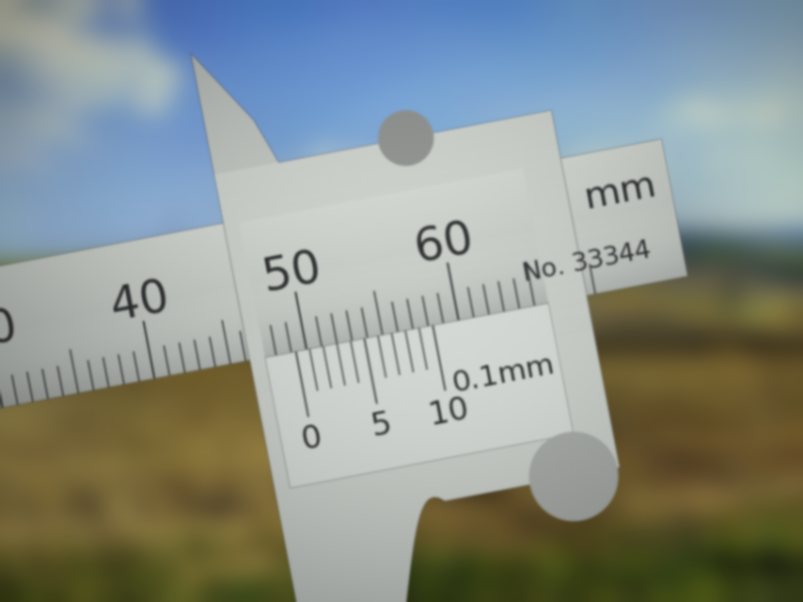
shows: 49.3 mm
